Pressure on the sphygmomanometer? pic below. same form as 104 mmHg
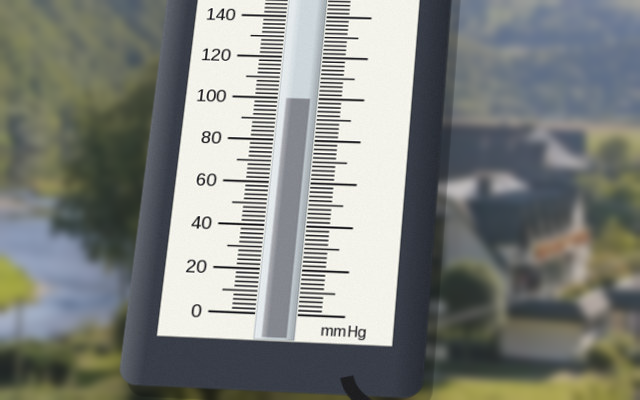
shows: 100 mmHg
